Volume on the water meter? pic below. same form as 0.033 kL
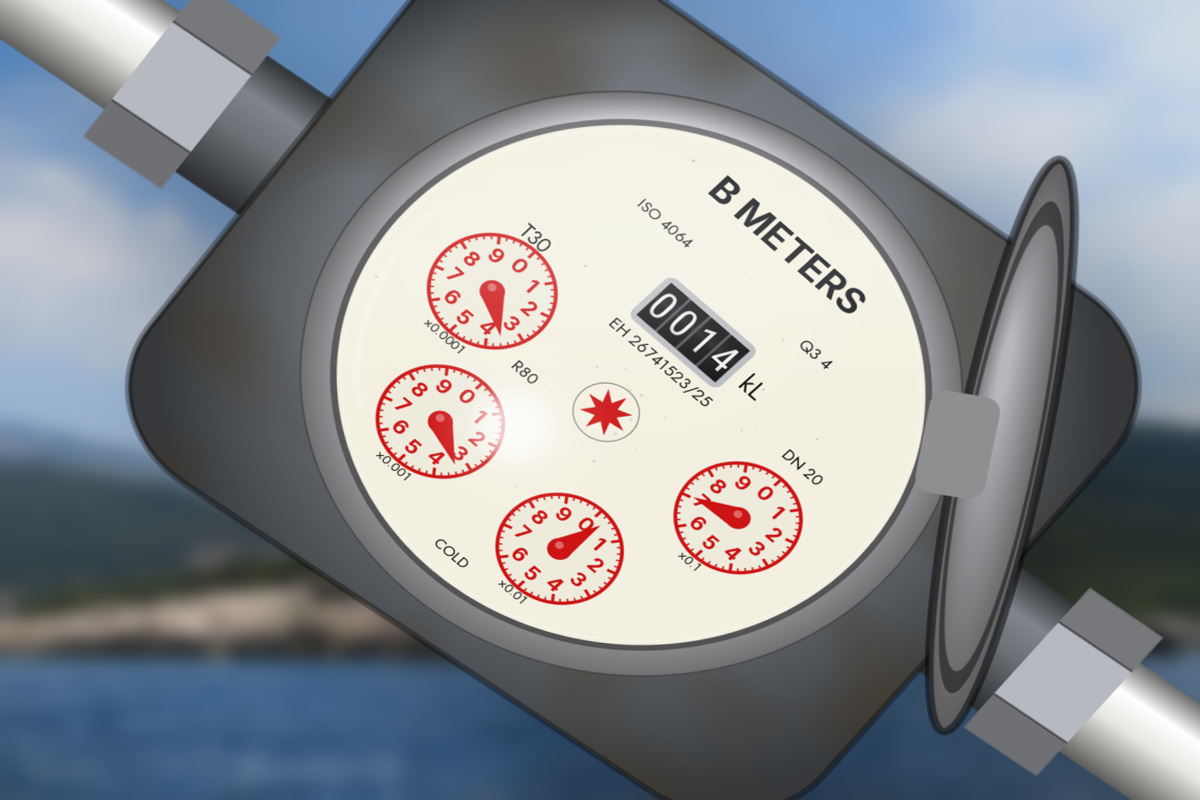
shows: 14.7033 kL
